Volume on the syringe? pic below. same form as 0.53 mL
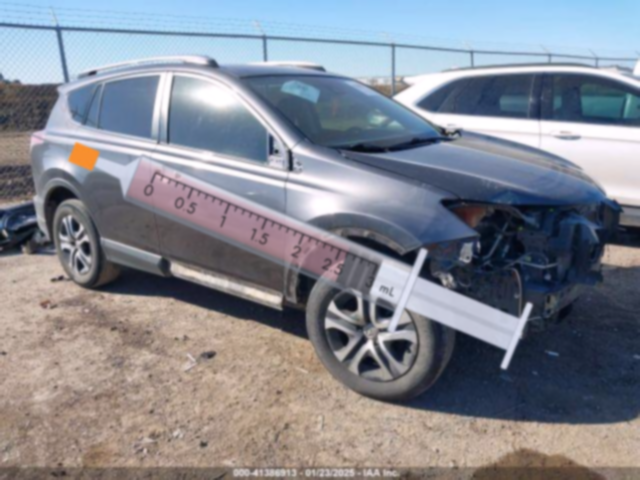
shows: 2.6 mL
